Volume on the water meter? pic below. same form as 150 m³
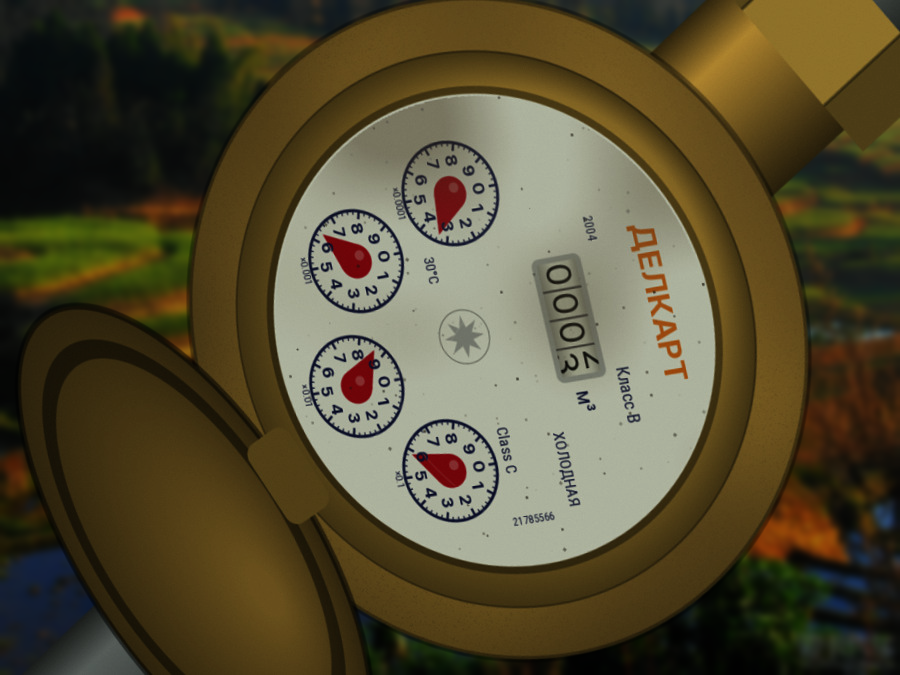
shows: 2.5863 m³
